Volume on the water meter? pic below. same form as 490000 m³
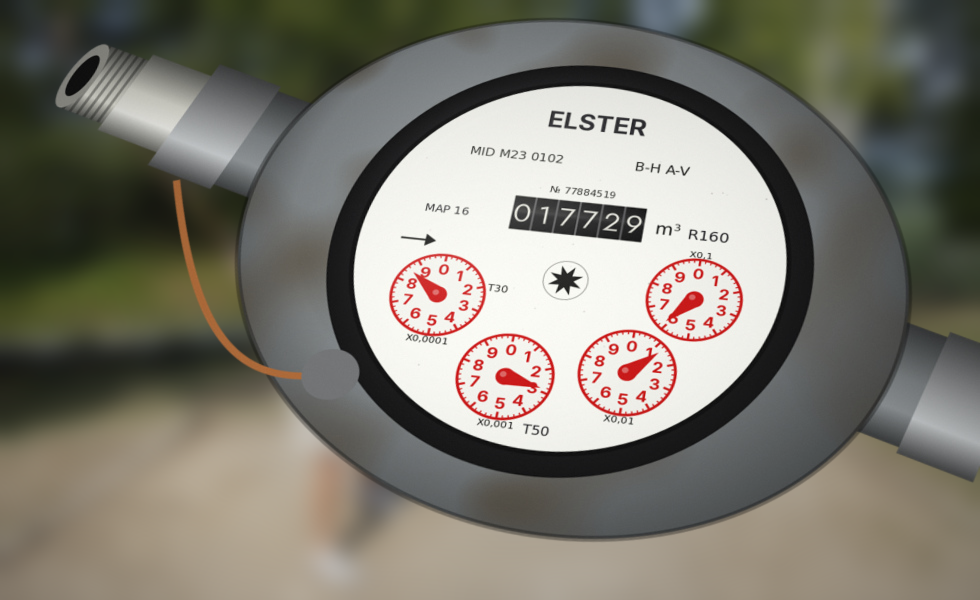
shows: 17729.6128 m³
